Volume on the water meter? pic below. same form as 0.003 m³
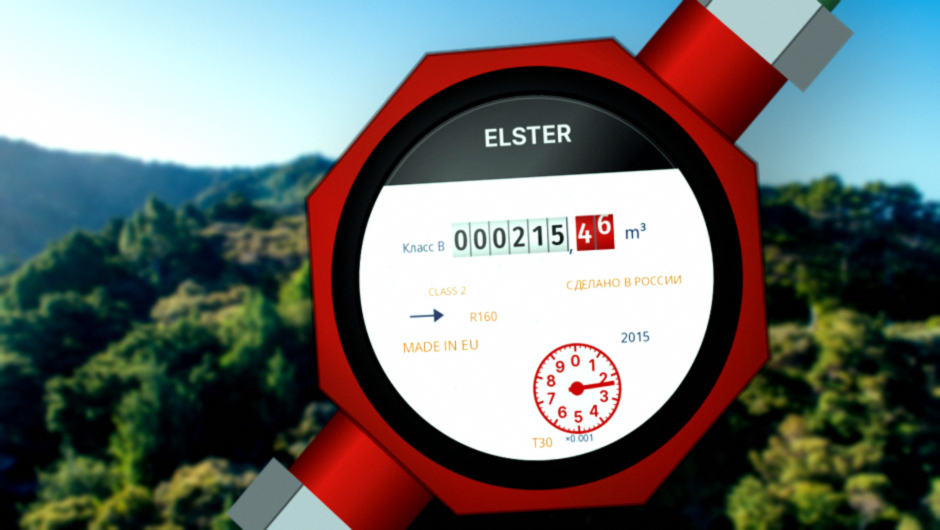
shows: 215.462 m³
